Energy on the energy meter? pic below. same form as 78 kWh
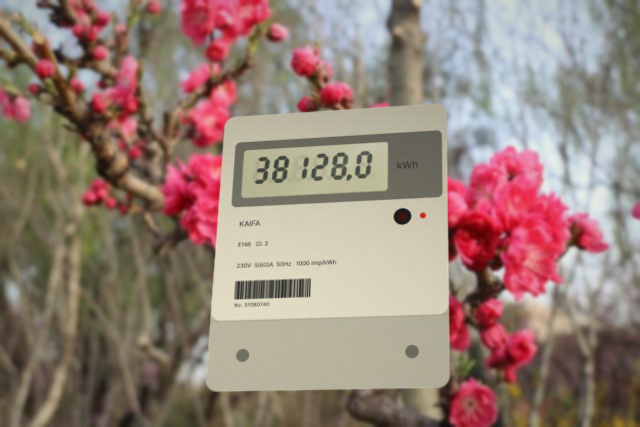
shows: 38128.0 kWh
